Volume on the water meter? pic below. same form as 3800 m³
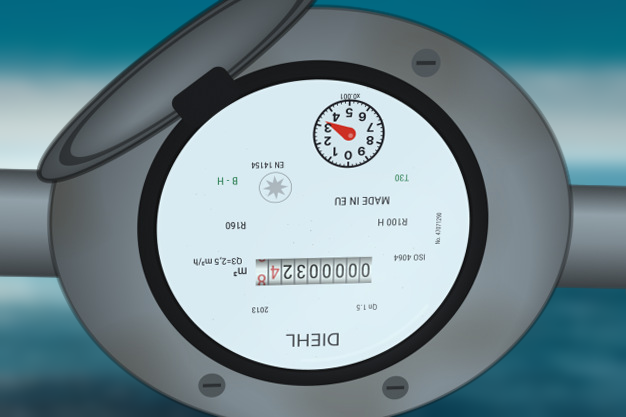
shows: 32.483 m³
